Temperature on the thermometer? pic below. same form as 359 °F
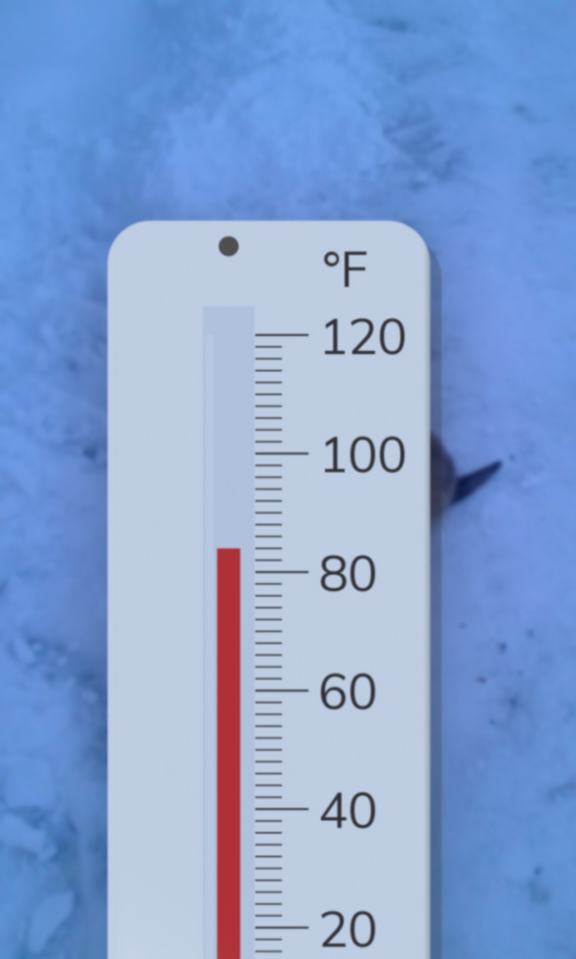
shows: 84 °F
